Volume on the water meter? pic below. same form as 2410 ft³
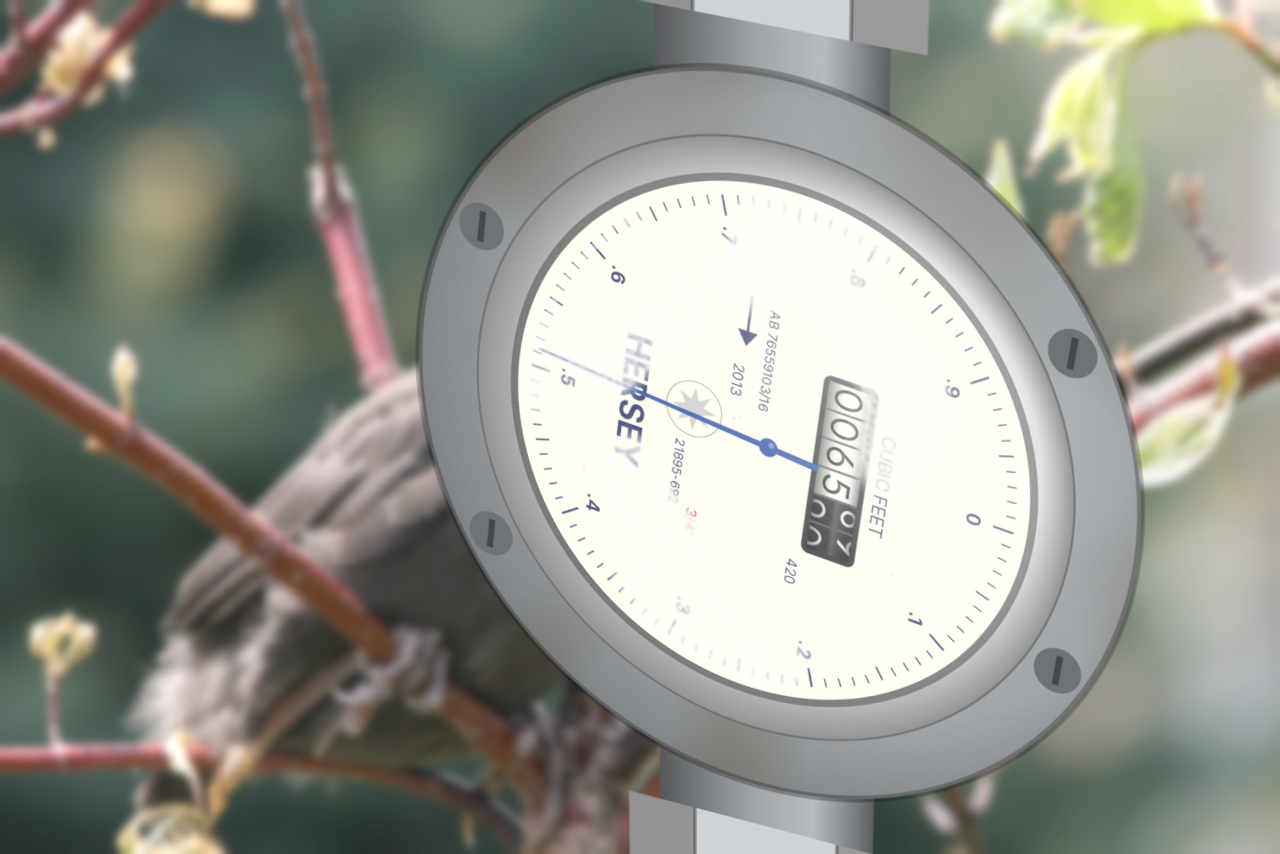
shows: 6589.51 ft³
